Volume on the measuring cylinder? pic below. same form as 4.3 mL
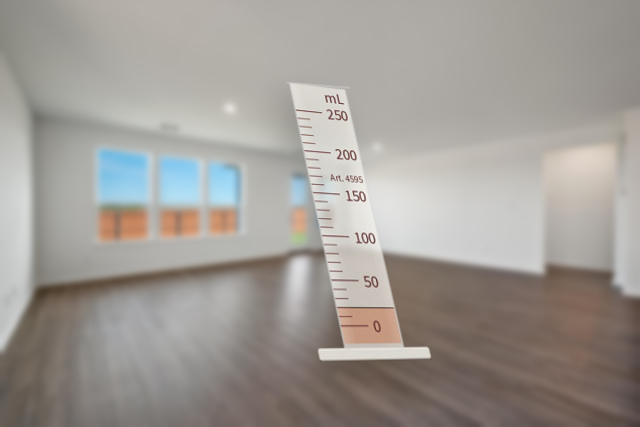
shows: 20 mL
